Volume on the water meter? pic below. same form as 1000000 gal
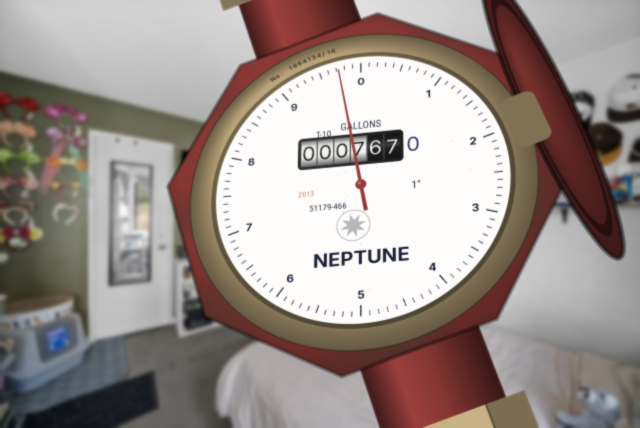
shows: 7669.7 gal
